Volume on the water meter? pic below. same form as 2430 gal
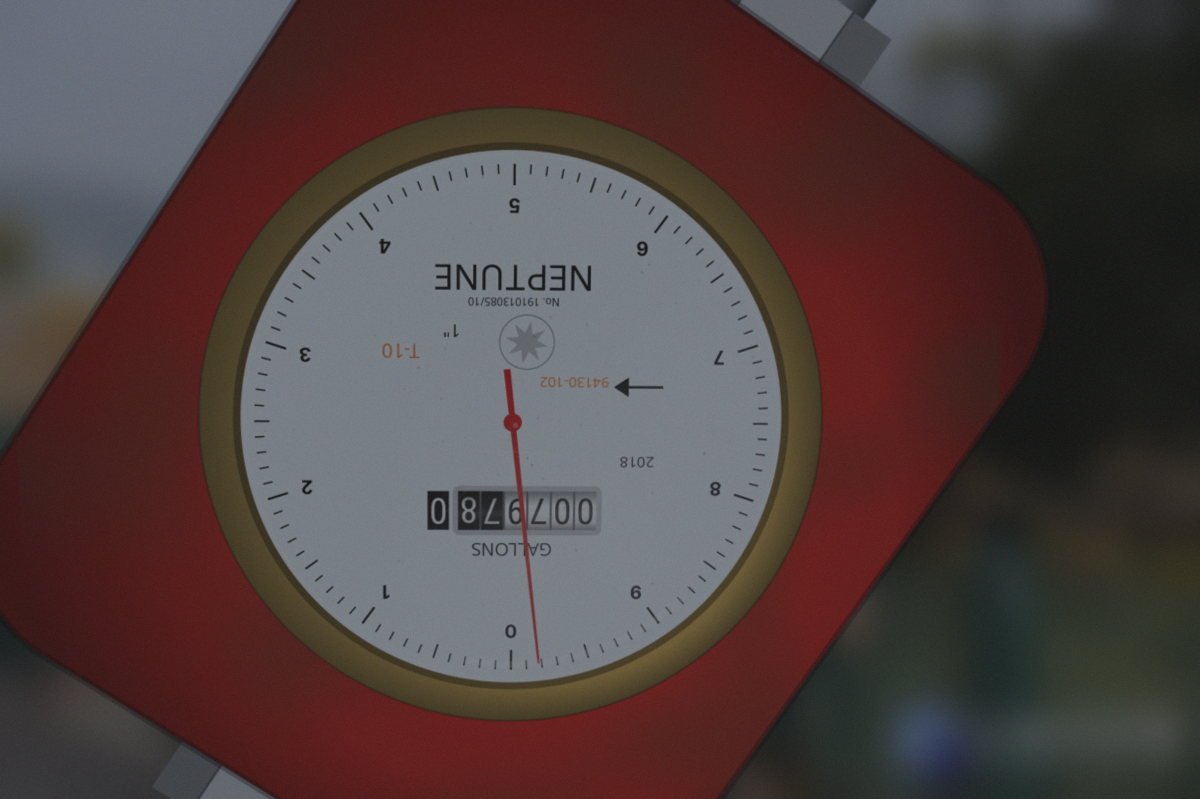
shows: 79779.8 gal
